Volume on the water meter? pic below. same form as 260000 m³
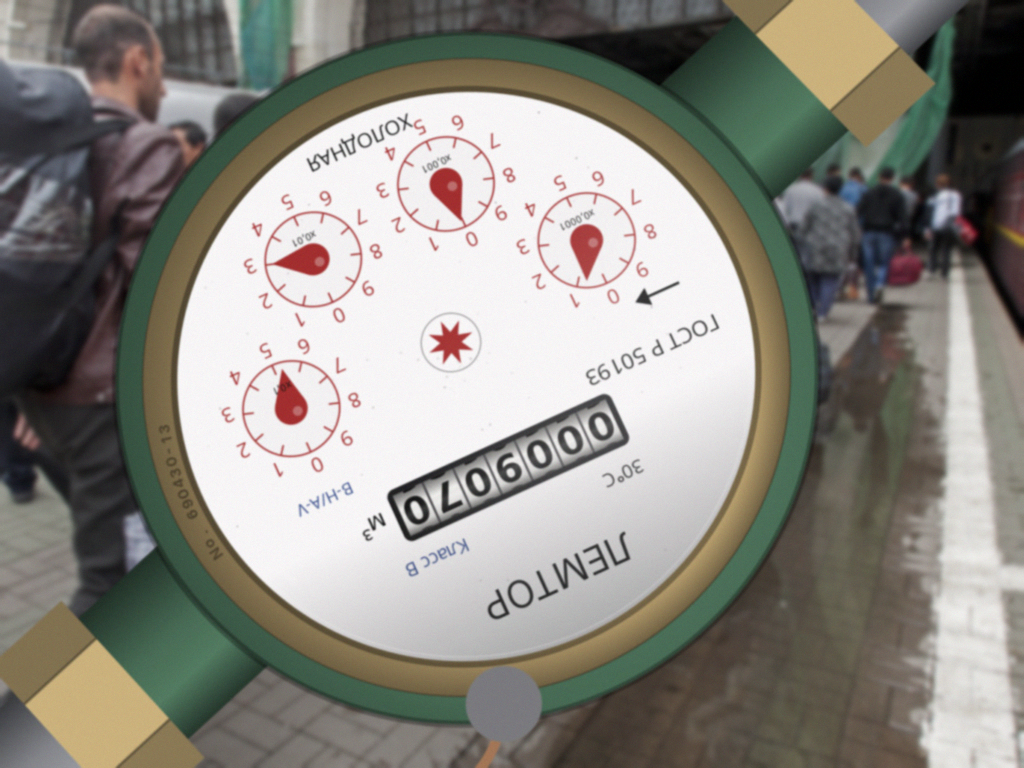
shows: 9070.5300 m³
